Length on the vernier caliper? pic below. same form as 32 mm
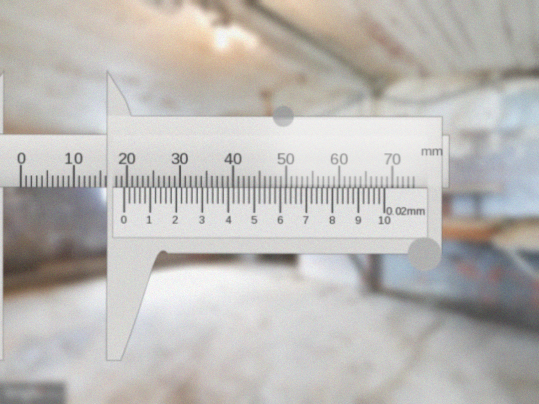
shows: 19.5 mm
